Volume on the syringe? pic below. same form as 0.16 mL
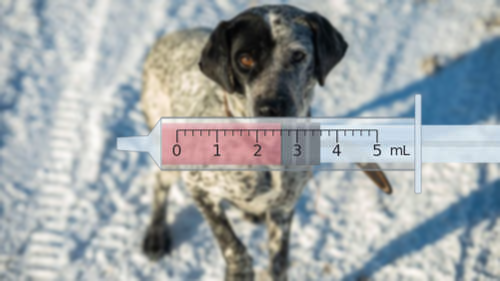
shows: 2.6 mL
